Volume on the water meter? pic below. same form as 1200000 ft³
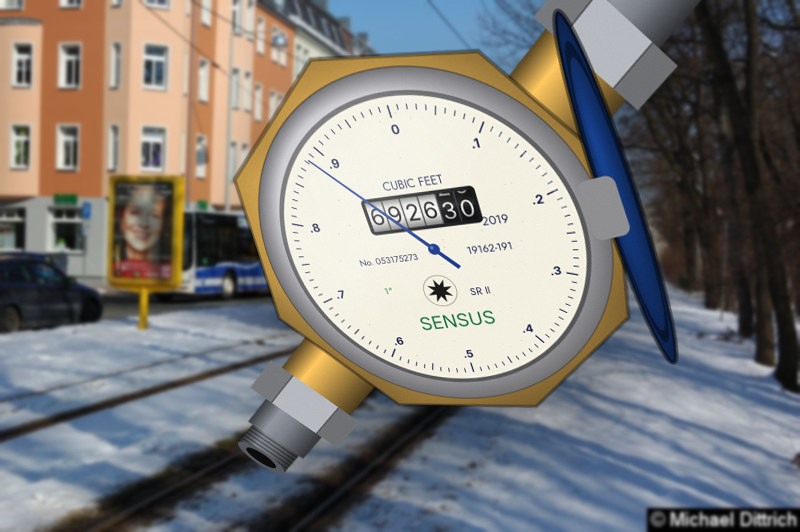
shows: 692629.88 ft³
